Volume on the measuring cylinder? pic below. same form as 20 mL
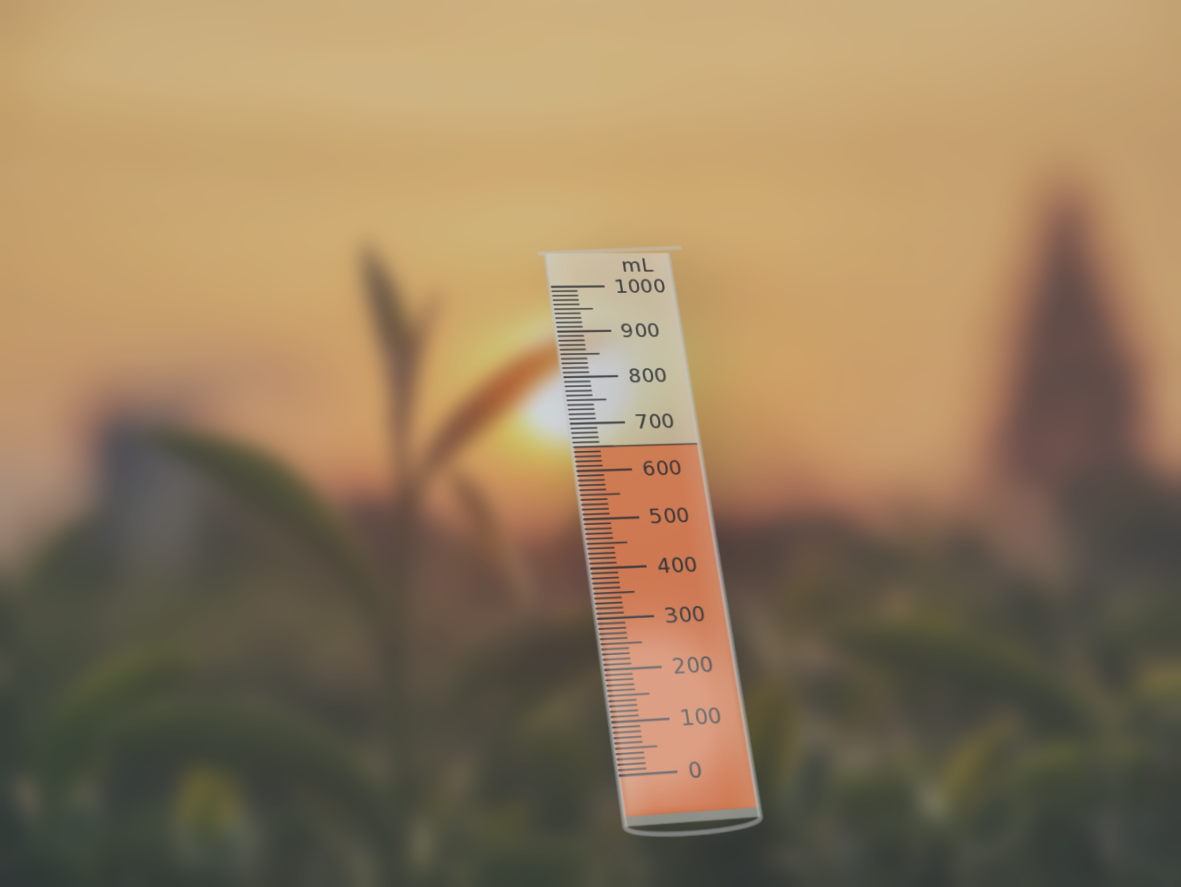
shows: 650 mL
